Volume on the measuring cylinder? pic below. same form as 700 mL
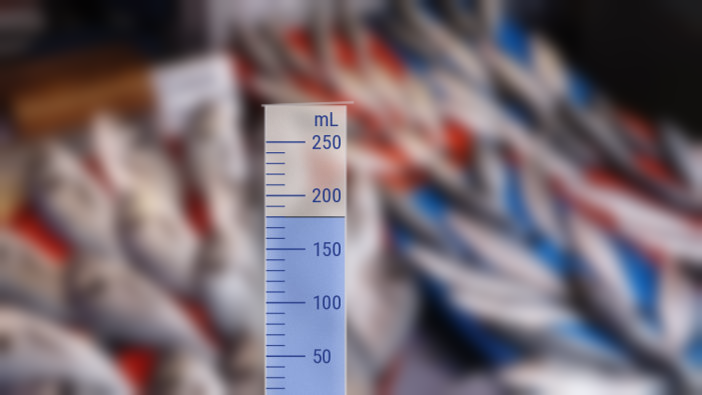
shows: 180 mL
